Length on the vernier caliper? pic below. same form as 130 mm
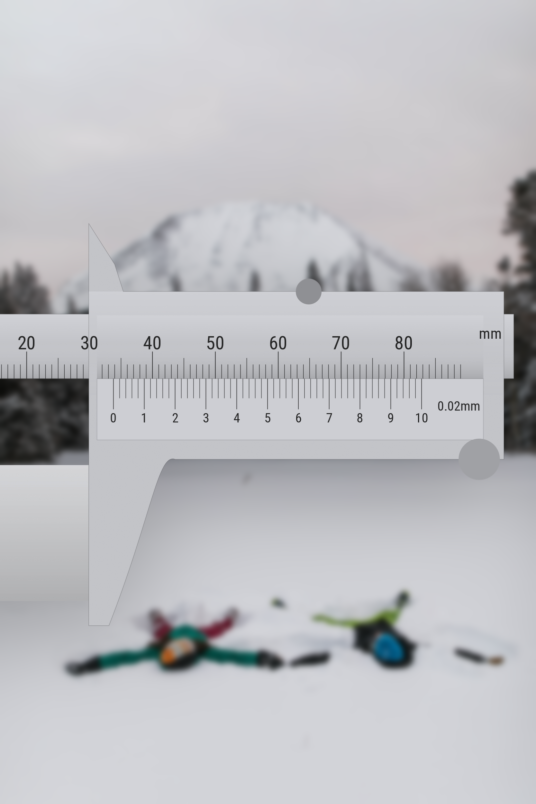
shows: 33.8 mm
